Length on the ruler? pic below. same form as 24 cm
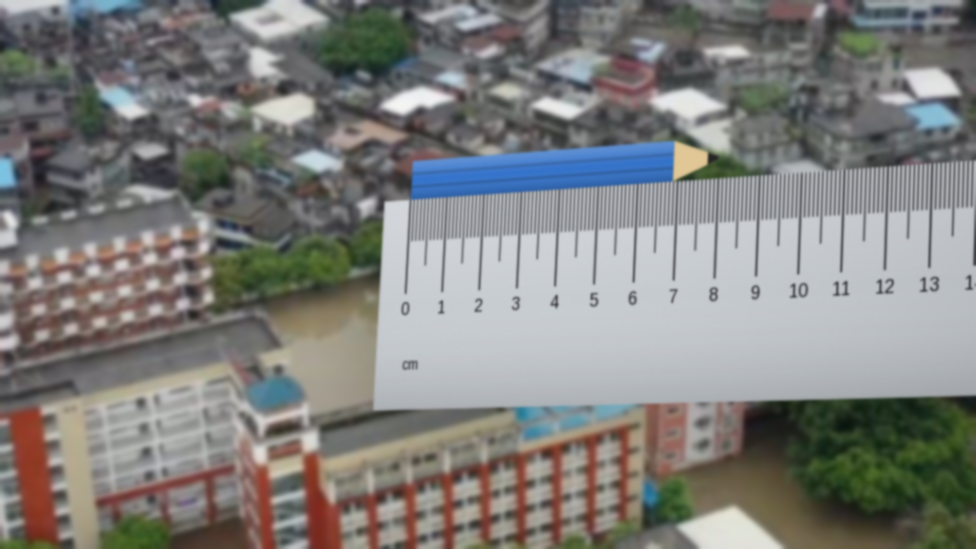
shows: 8 cm
